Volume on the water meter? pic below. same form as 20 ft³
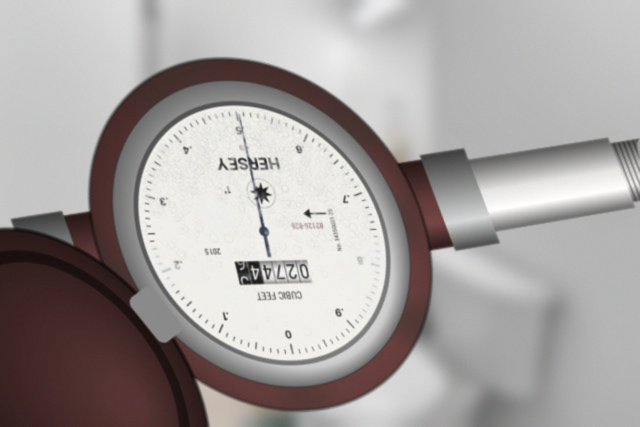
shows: 27445.50 ft³
